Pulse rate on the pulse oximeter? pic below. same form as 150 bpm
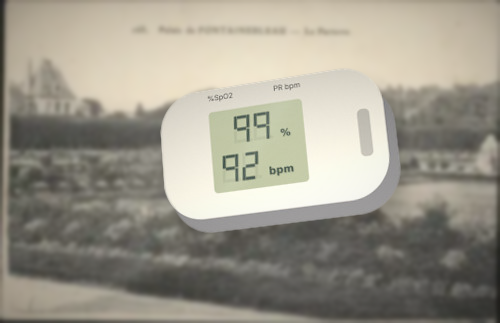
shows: 92 bpm
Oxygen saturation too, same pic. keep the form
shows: 99 %
